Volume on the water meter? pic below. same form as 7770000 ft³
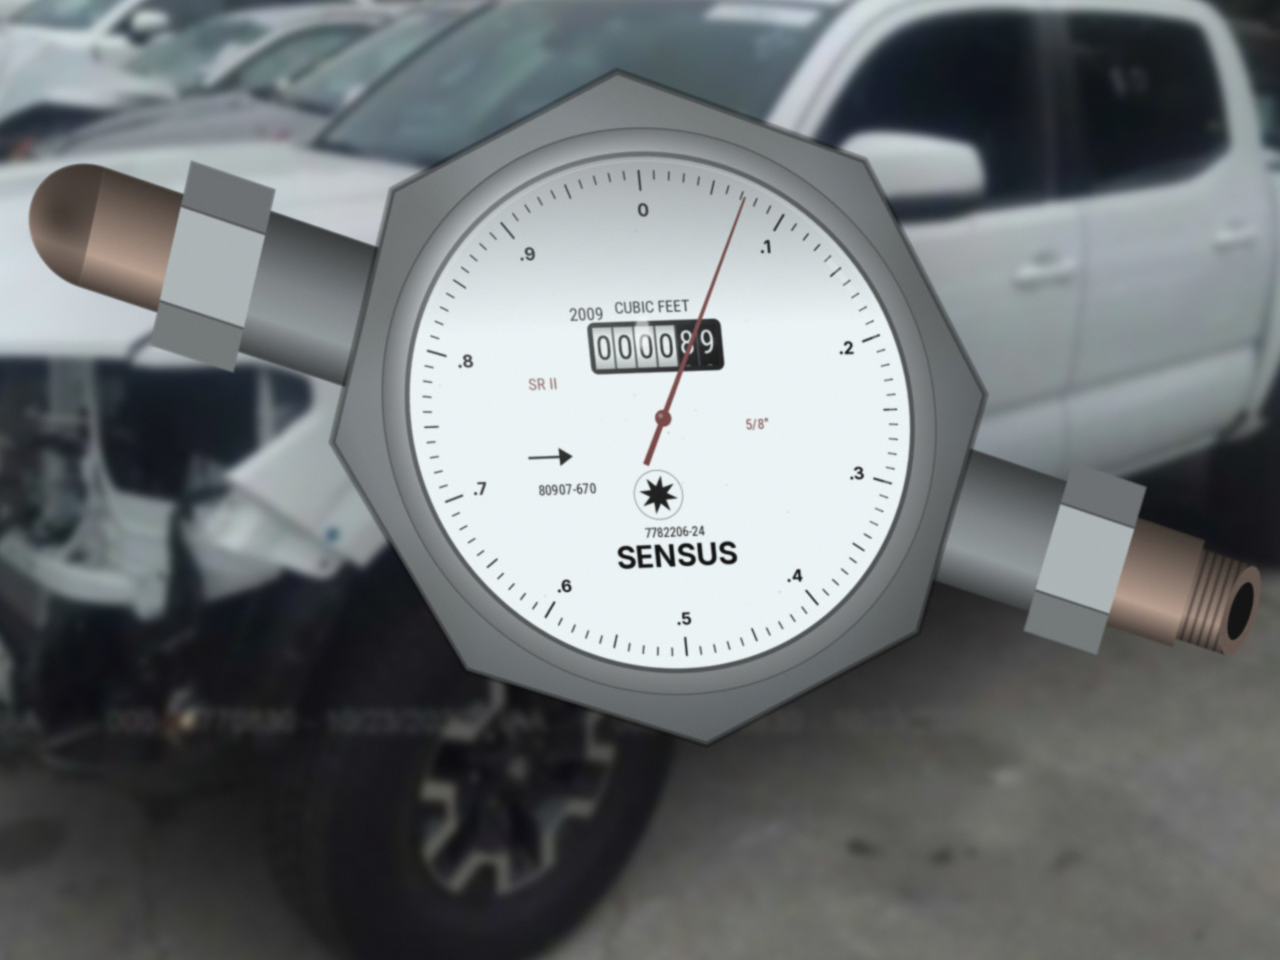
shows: 89.07 ft³
